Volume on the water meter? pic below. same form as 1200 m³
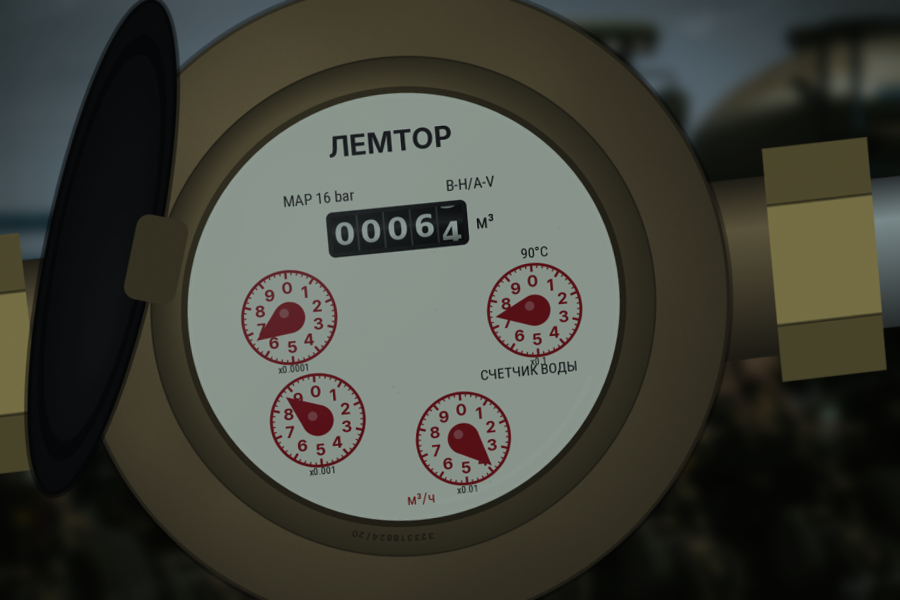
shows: 63.7386 m³
